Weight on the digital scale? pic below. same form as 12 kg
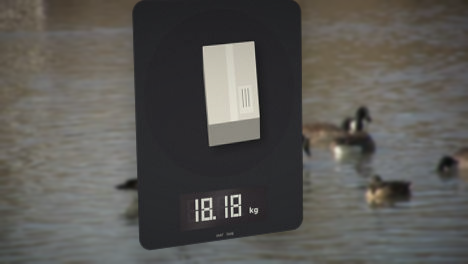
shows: 18.18 kg
